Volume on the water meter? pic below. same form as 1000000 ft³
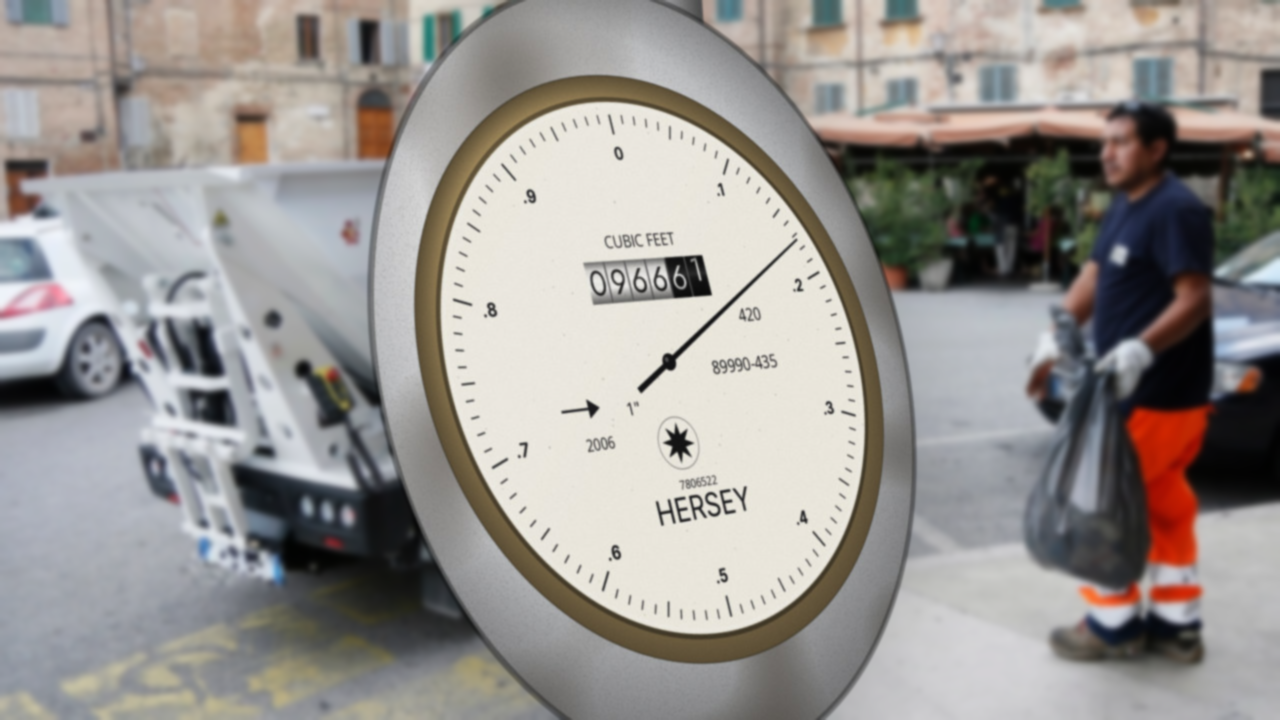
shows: 96661.17 ft³
